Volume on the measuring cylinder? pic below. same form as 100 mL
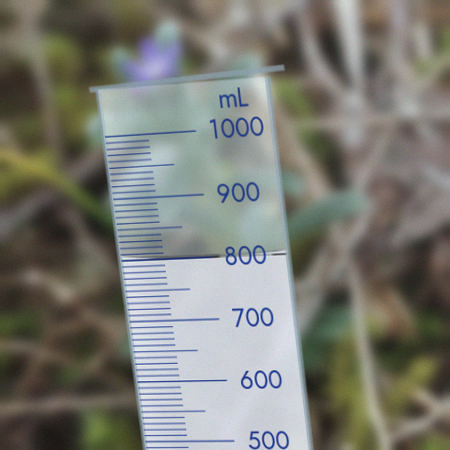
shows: 800 mL
